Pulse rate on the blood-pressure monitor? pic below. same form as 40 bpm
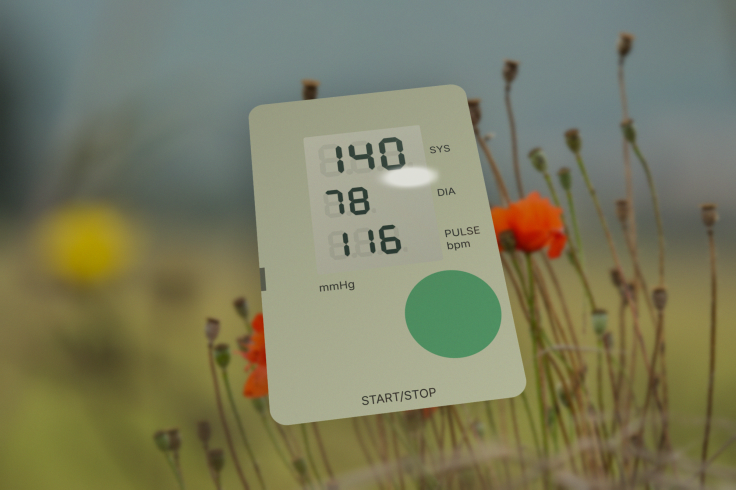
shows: 116 bpm
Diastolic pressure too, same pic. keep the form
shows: 78 mmHg
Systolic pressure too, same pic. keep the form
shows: 140 mmHg
